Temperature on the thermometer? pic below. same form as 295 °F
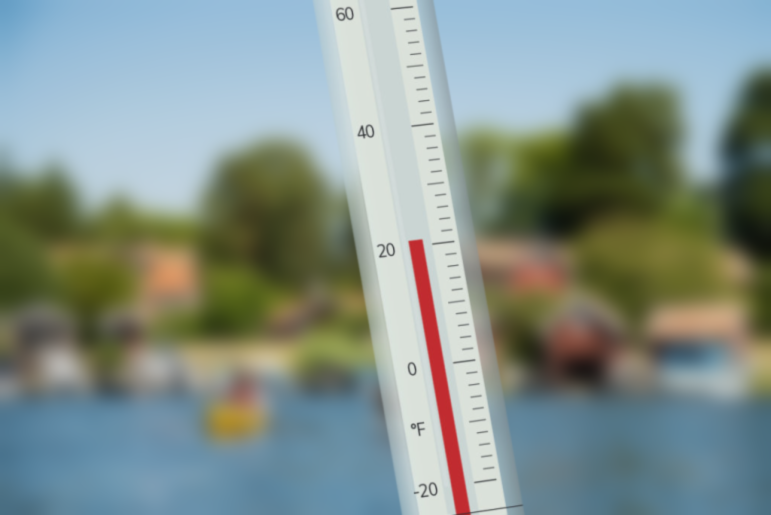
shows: 21 °F
